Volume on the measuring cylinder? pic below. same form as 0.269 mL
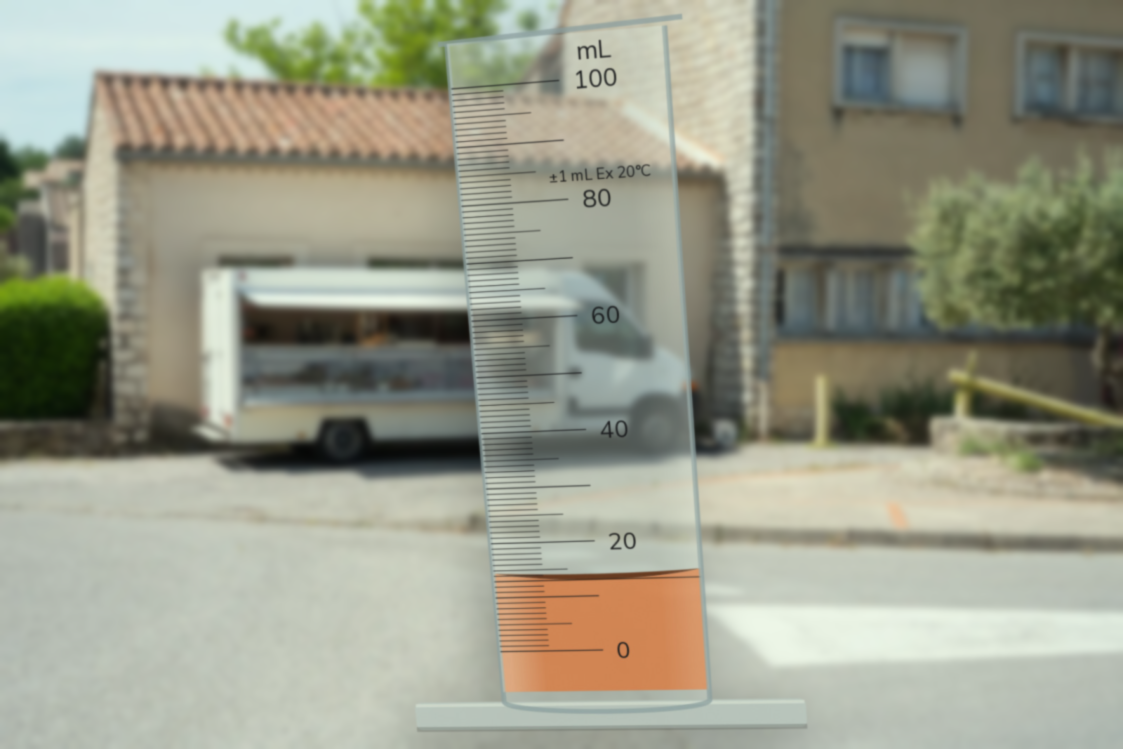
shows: 13 mL
